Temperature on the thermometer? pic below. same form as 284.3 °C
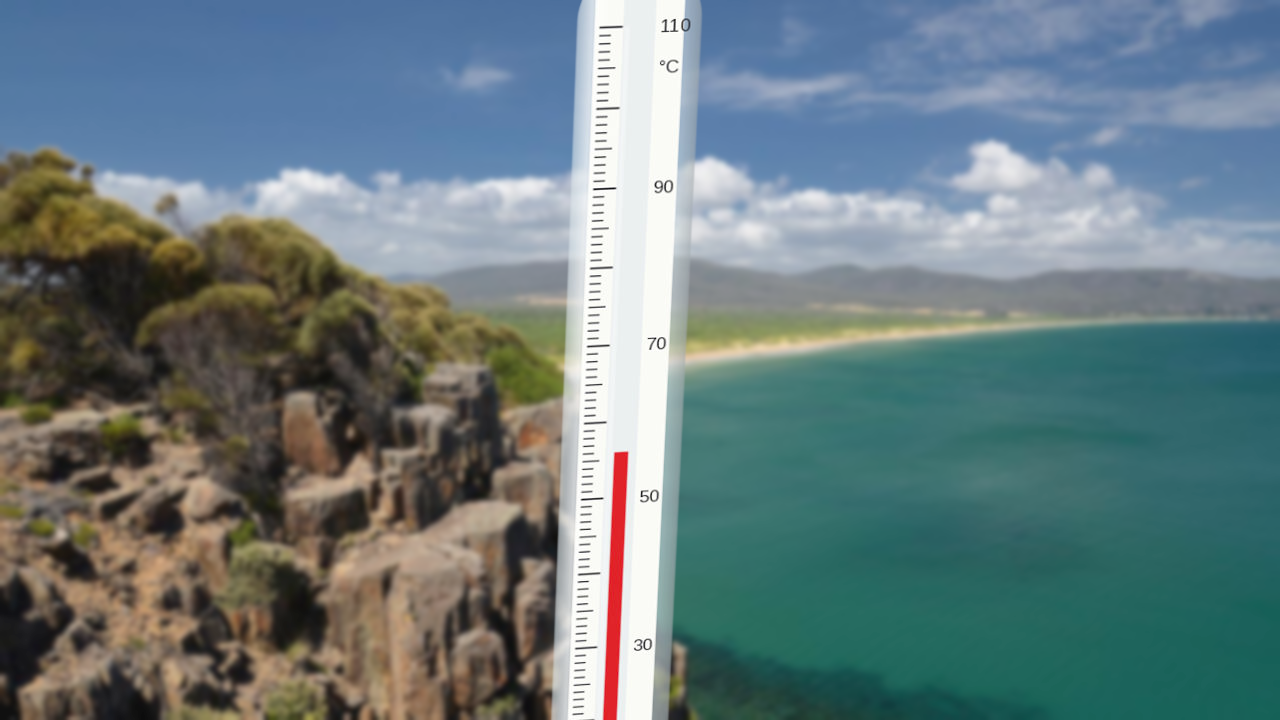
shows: 56 °C
